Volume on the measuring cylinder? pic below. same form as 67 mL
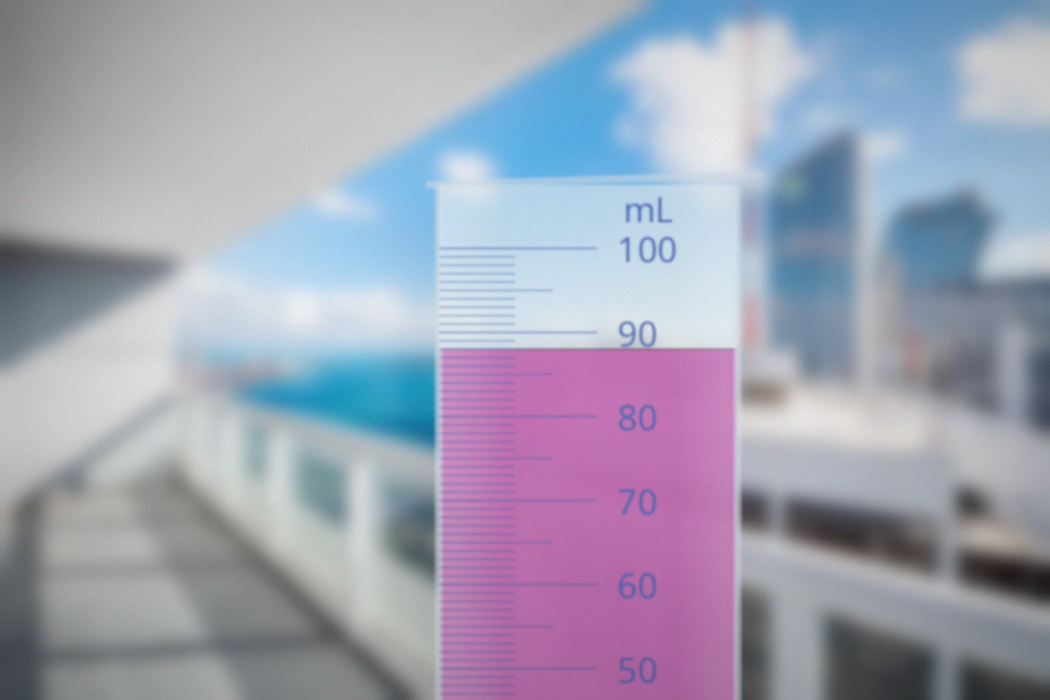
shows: 88 mL
